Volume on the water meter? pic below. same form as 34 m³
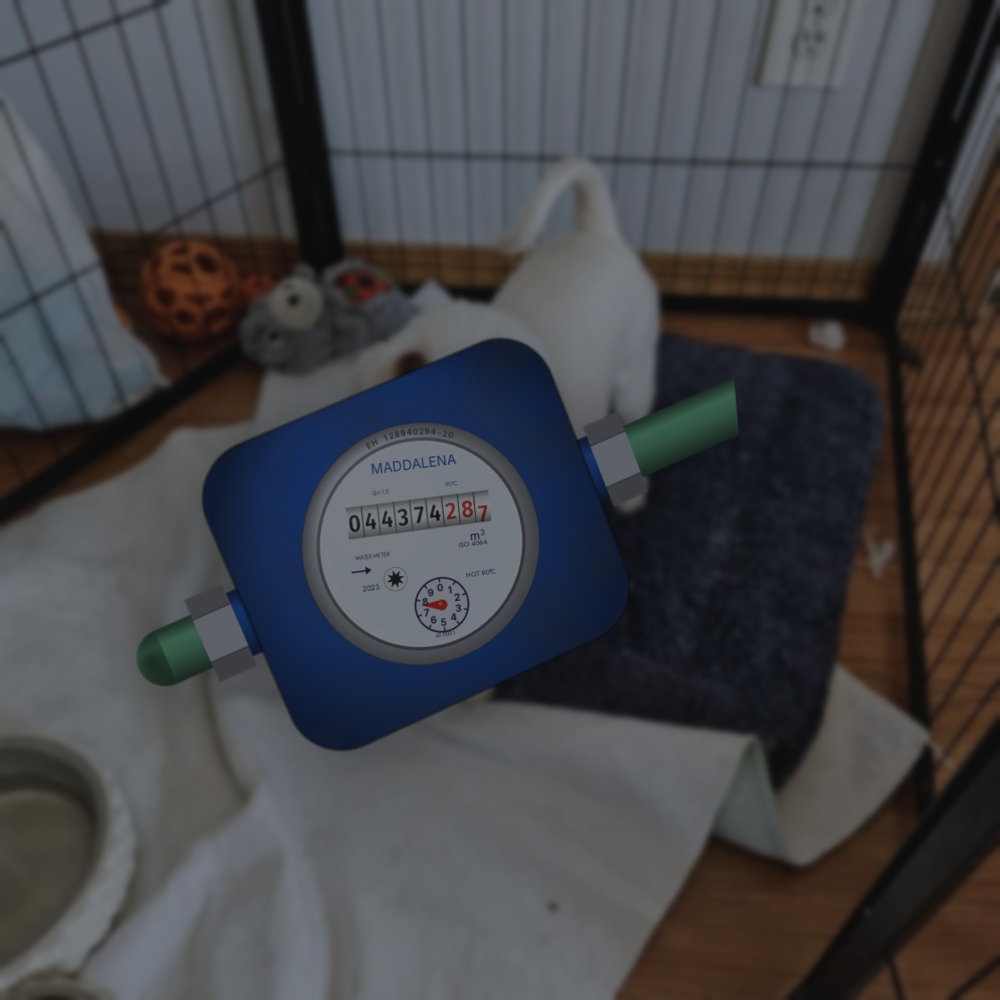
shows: 44374.2867 m³
